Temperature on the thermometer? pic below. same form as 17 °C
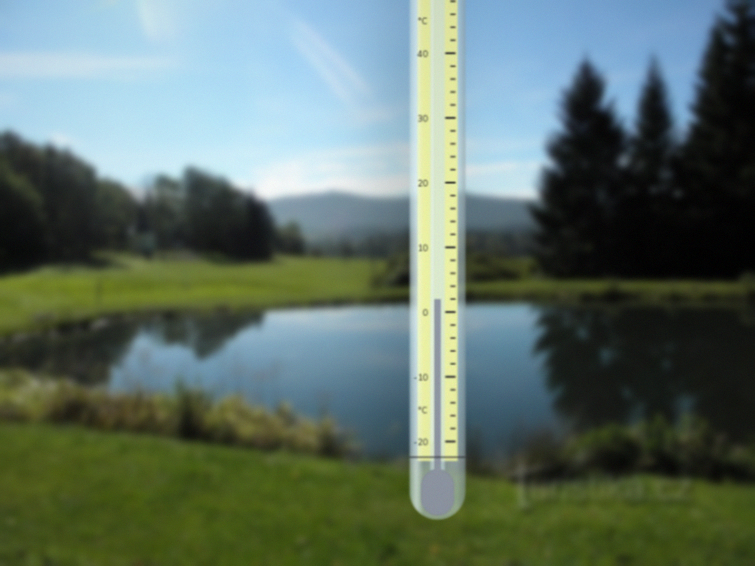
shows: 2 °C
